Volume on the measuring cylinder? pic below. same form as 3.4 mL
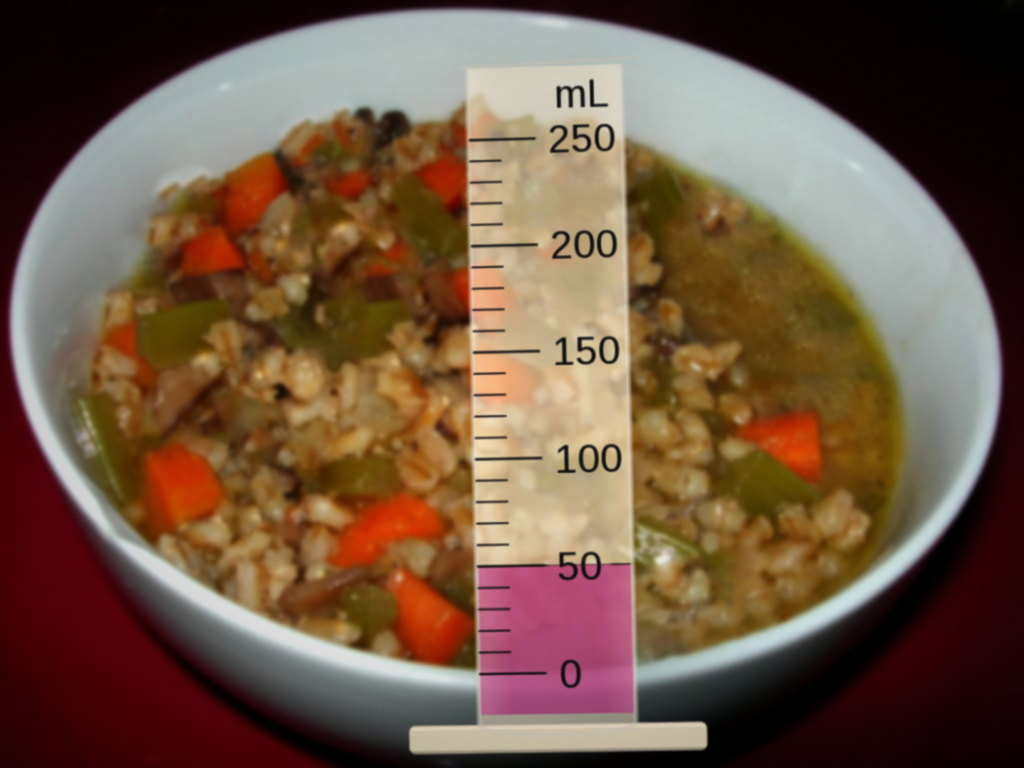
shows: 50 mL
